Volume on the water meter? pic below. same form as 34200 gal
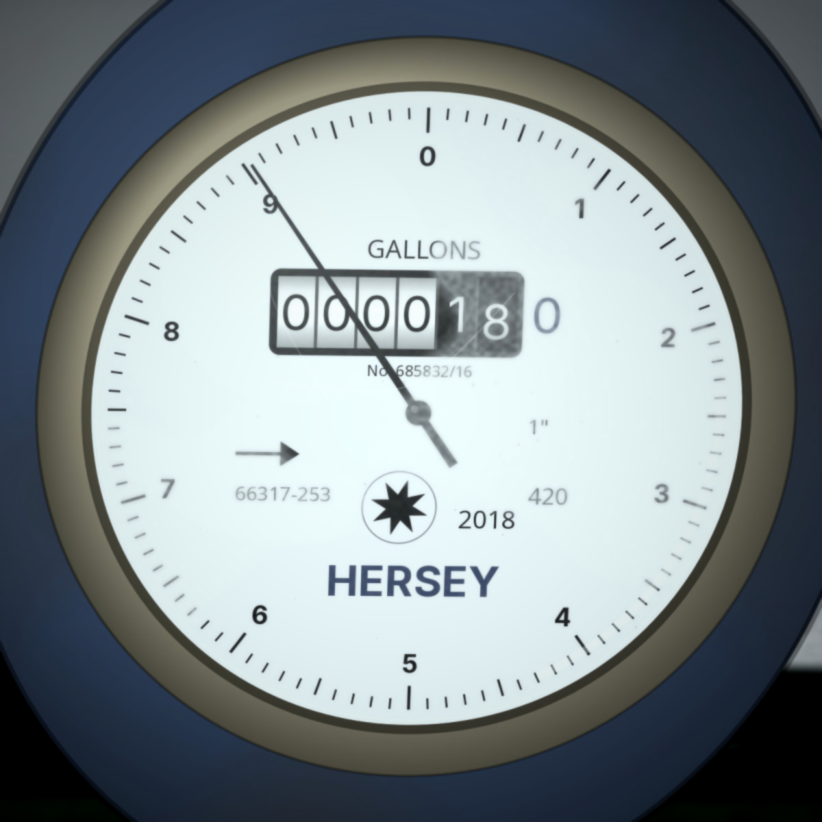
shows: 179.0 gal
